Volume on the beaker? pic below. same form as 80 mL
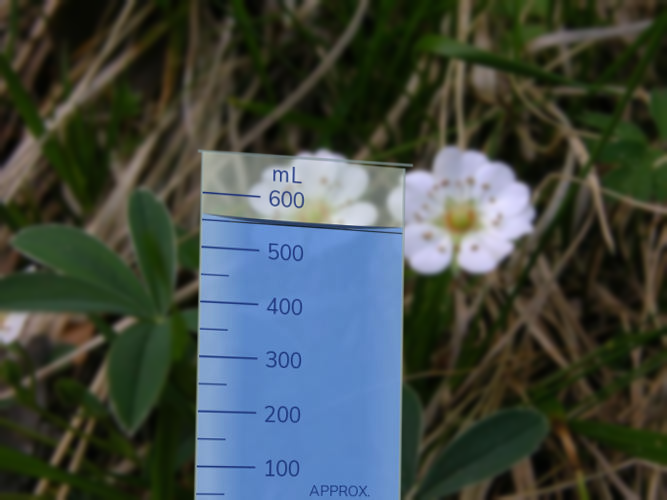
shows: 550 mL
